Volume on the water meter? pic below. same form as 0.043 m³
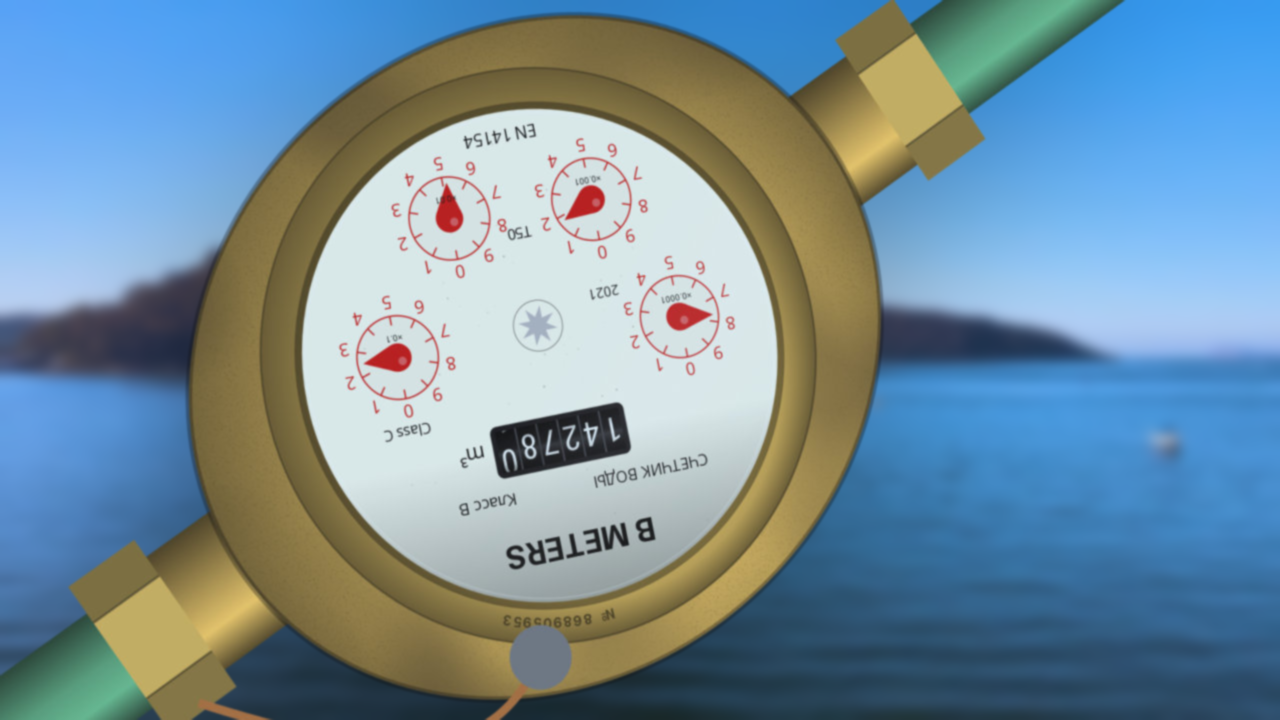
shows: 142780.2517 m³
